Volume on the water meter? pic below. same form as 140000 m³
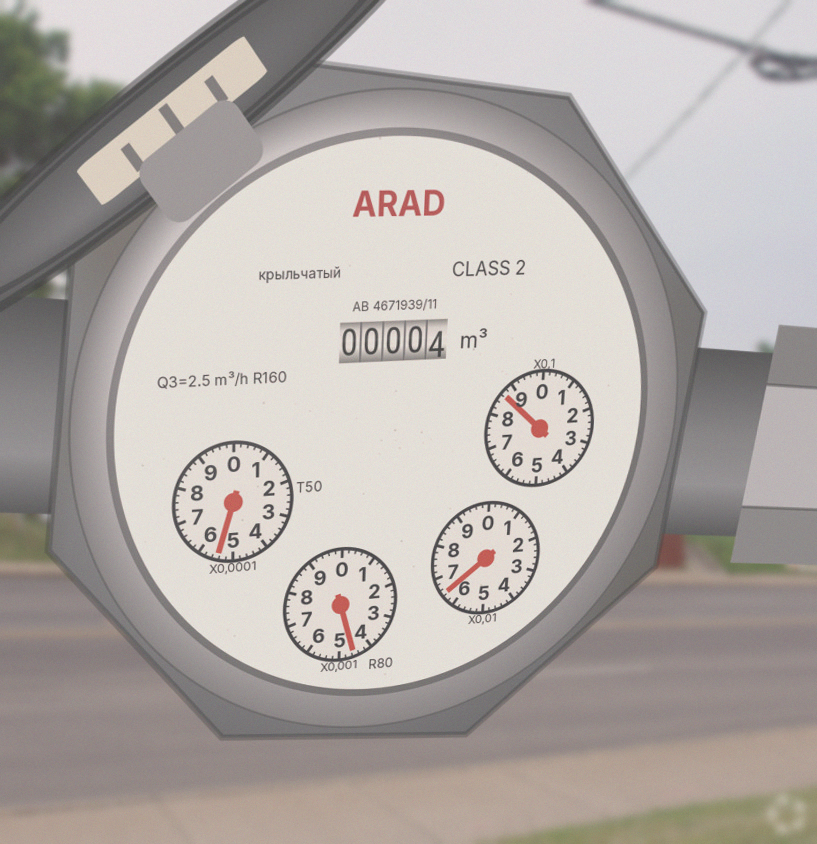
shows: 3.8645 m³
